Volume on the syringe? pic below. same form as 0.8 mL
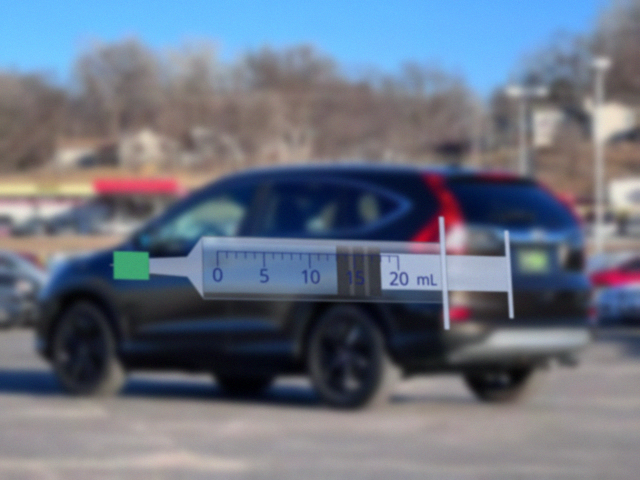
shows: 13 mL
